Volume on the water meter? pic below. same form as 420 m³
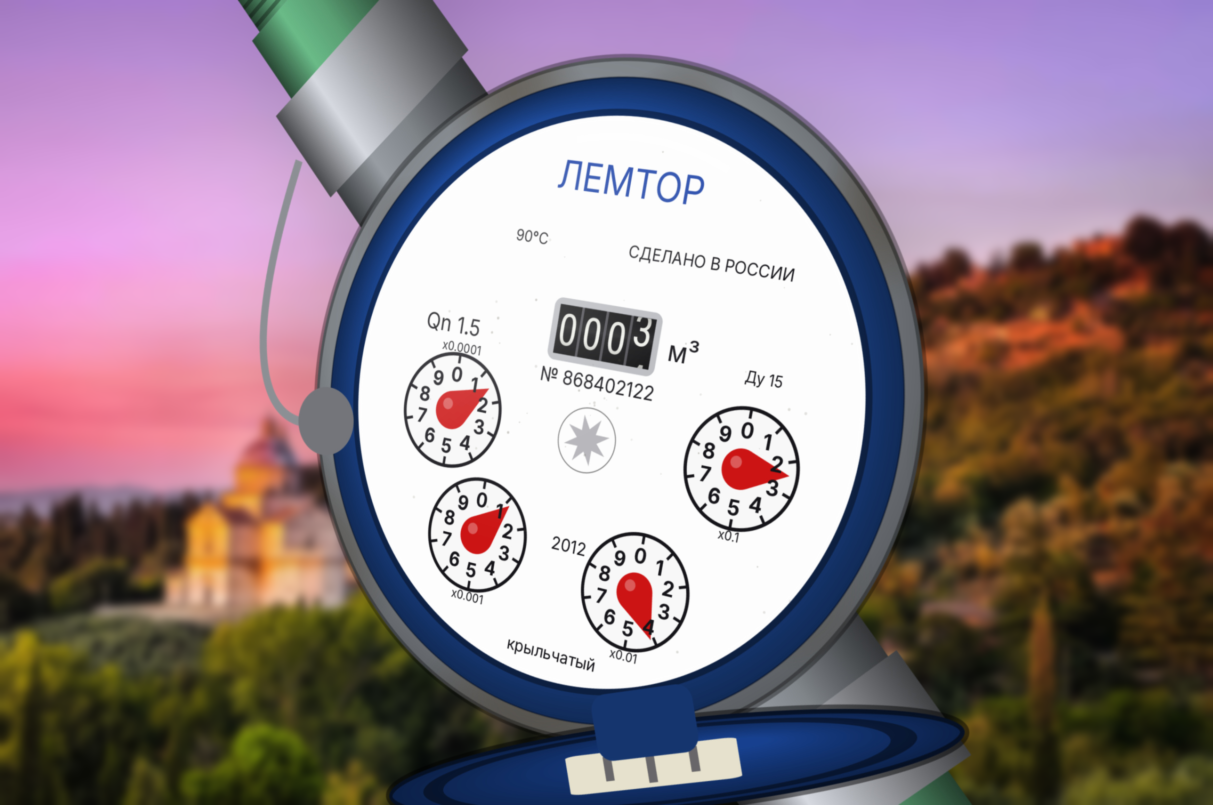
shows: 3.2411 m³
